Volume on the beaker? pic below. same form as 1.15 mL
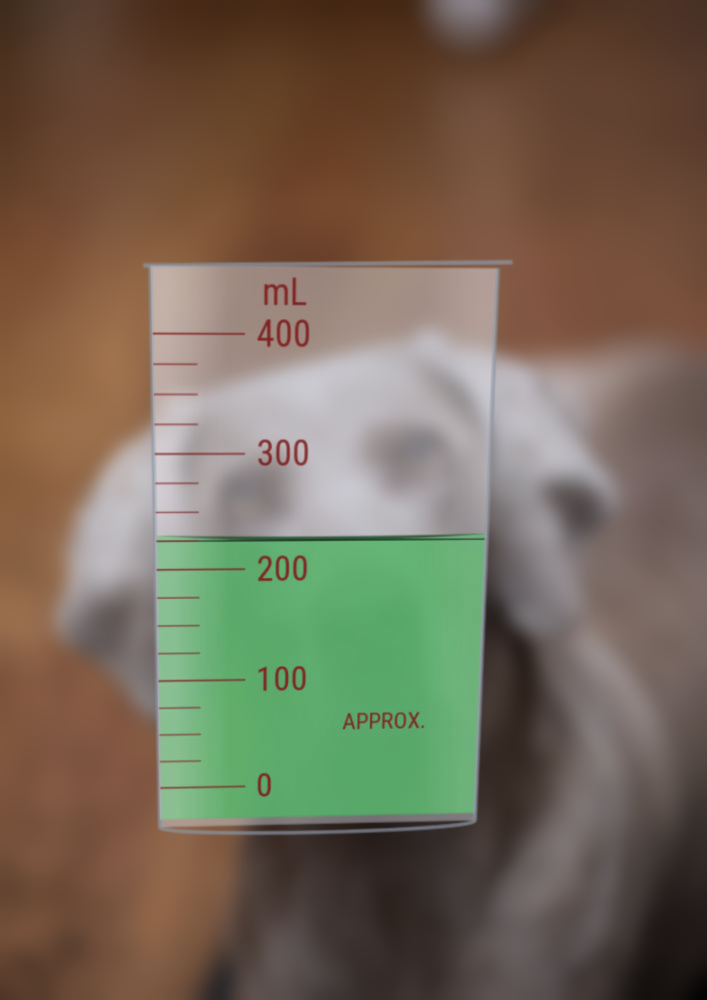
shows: 225 mL
